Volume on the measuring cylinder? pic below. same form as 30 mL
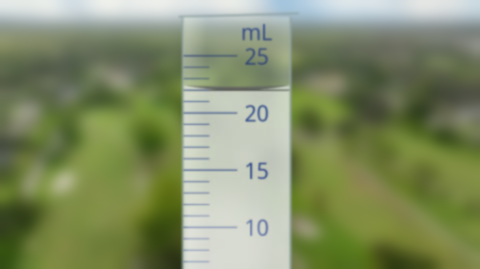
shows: 22 mL
